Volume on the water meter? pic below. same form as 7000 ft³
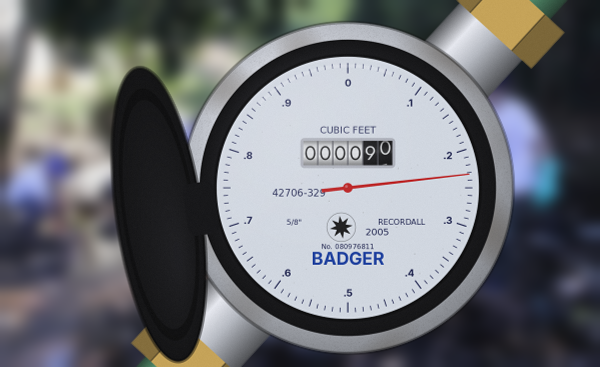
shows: 90.23 ft³
